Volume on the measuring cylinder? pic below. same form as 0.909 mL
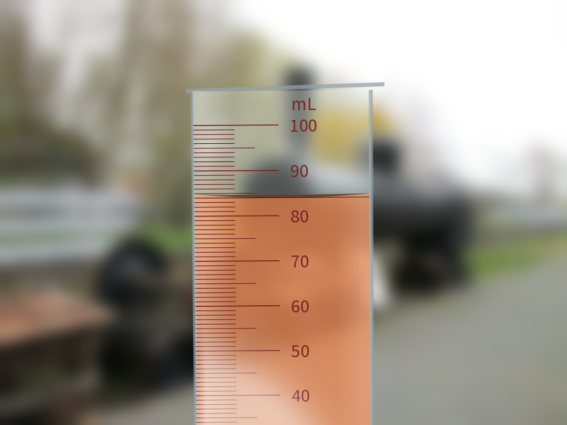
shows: 84 mL
